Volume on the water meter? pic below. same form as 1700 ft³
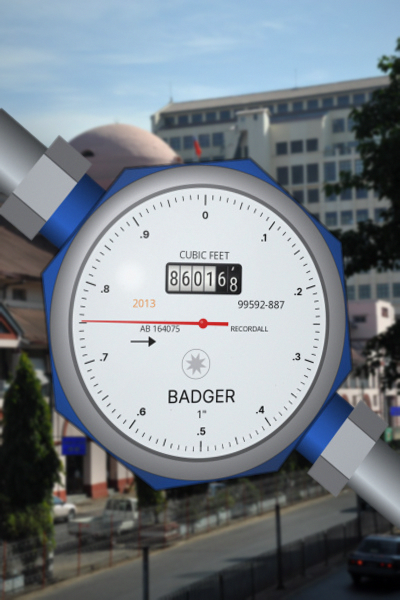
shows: 860167.75 ft³
